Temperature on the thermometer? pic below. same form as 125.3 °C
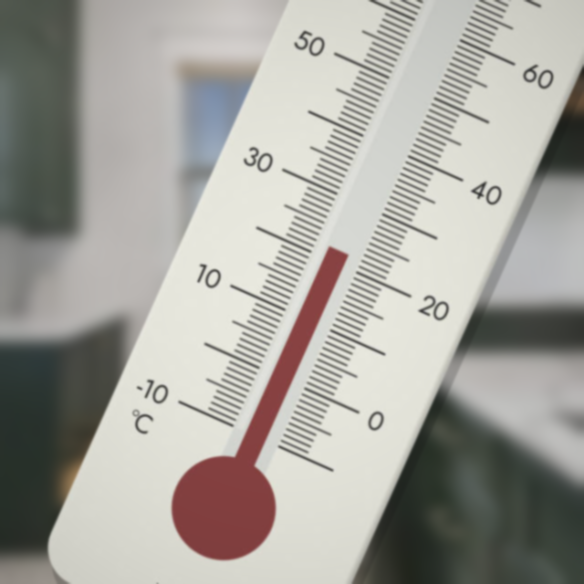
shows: 22 °C
